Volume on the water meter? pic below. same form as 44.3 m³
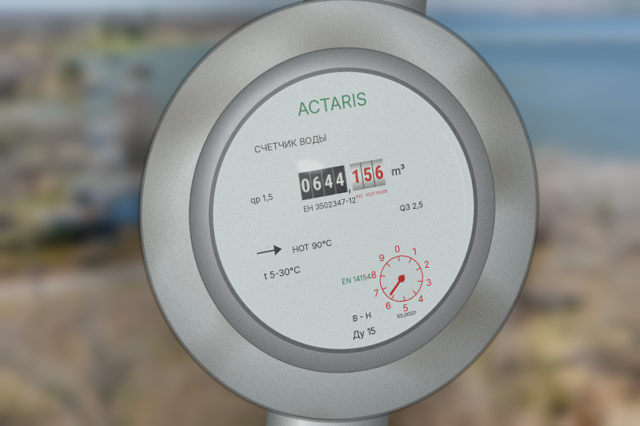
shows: 644.1566 m³
